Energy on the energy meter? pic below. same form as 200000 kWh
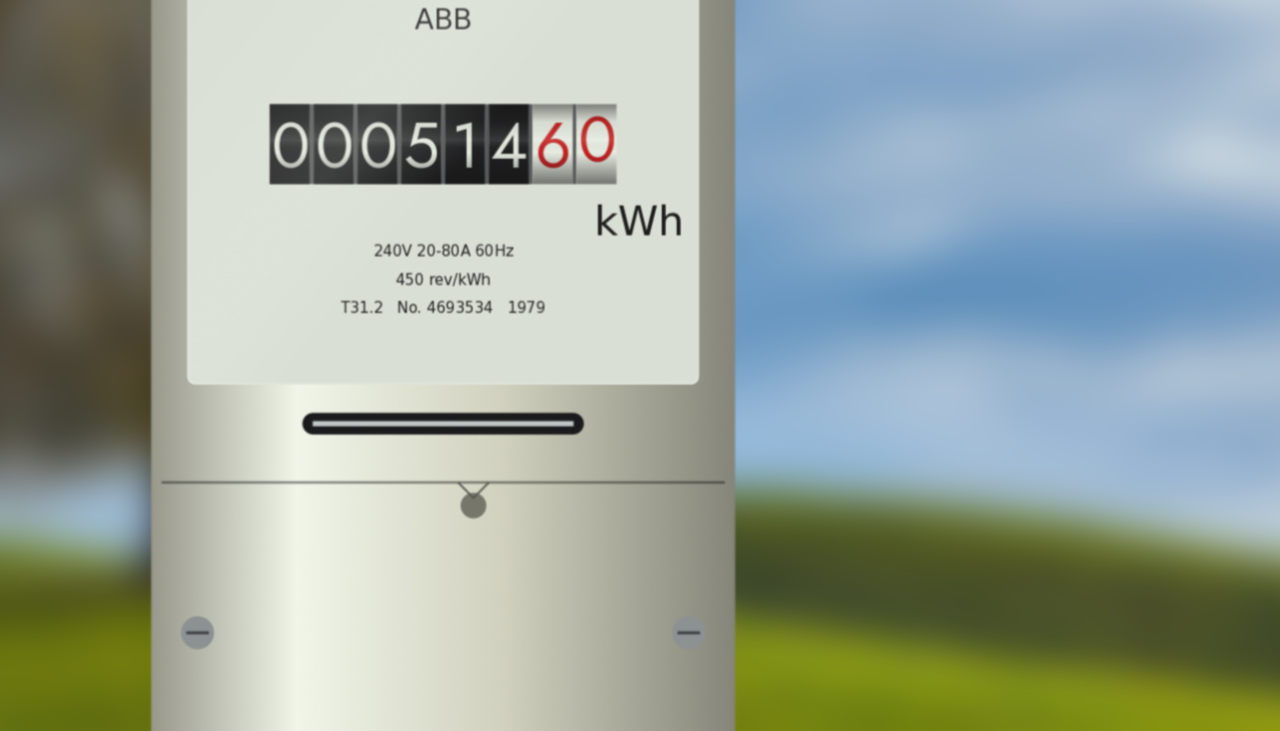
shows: 514.60 kWh
